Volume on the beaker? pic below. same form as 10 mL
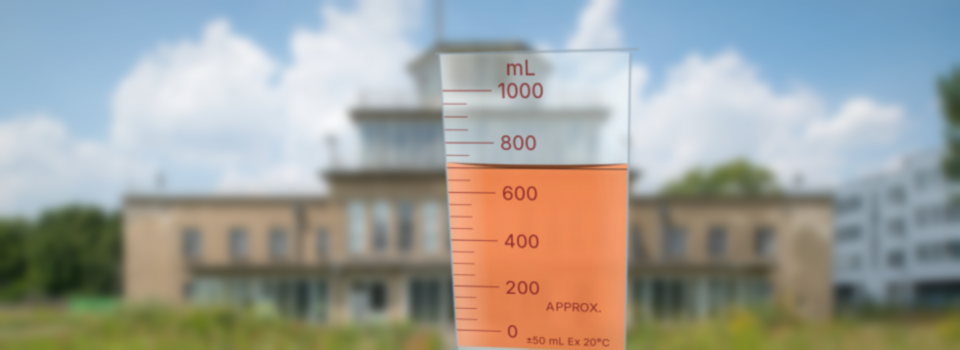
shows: 700 mL
